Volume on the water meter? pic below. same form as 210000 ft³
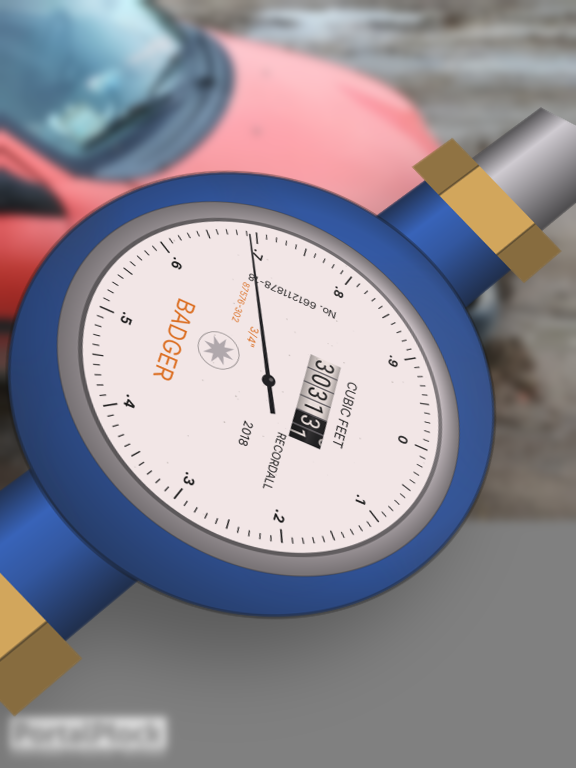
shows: 303130.69 ft³
